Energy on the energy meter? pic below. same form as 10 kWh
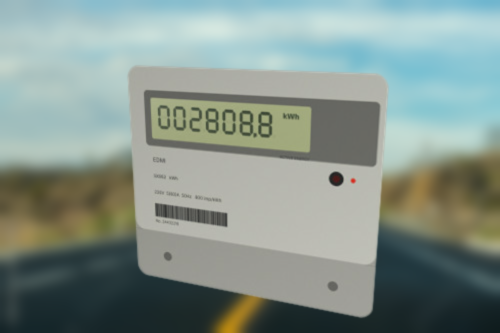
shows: 2808.8 kWh
